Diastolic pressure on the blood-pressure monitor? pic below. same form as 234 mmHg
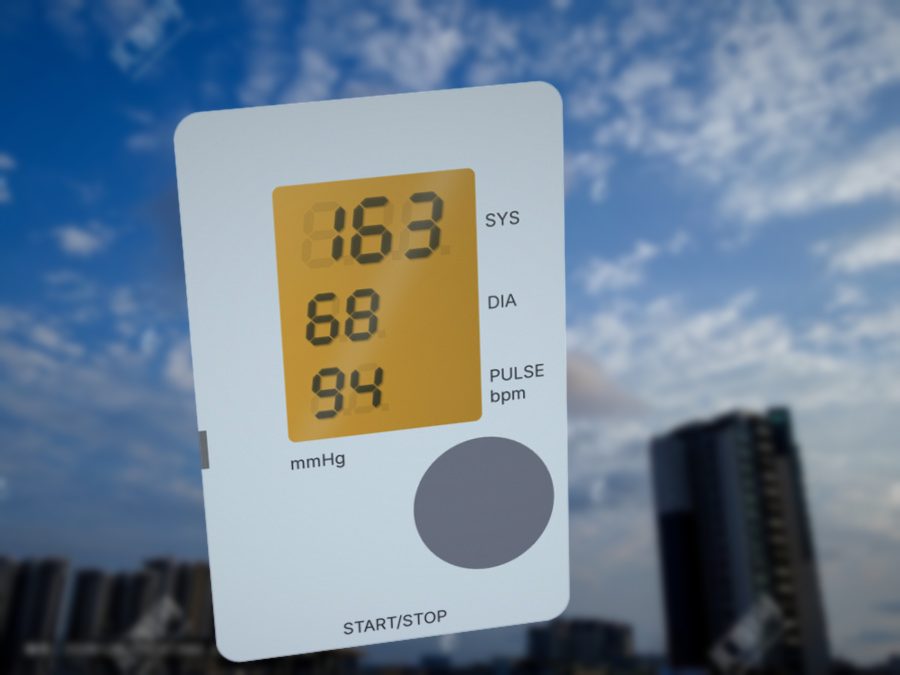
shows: 68 mmHg
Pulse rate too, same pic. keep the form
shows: 94 bpm
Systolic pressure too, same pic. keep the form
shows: 163 mmHg
